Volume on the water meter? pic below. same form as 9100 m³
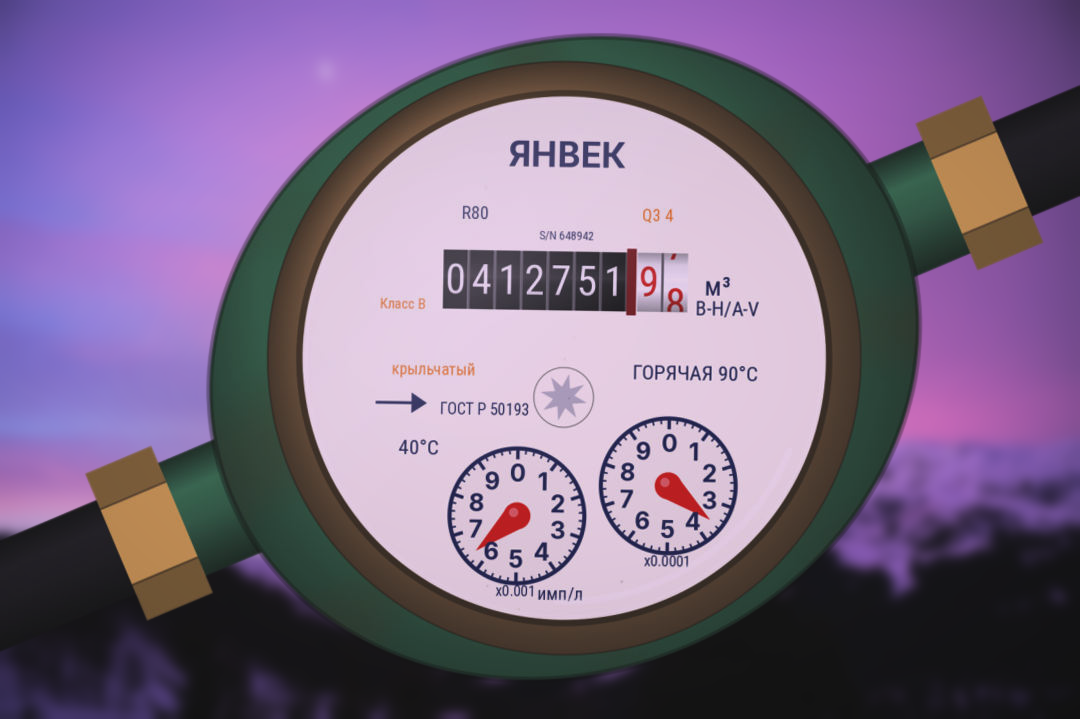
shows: 412751.9763 m³
